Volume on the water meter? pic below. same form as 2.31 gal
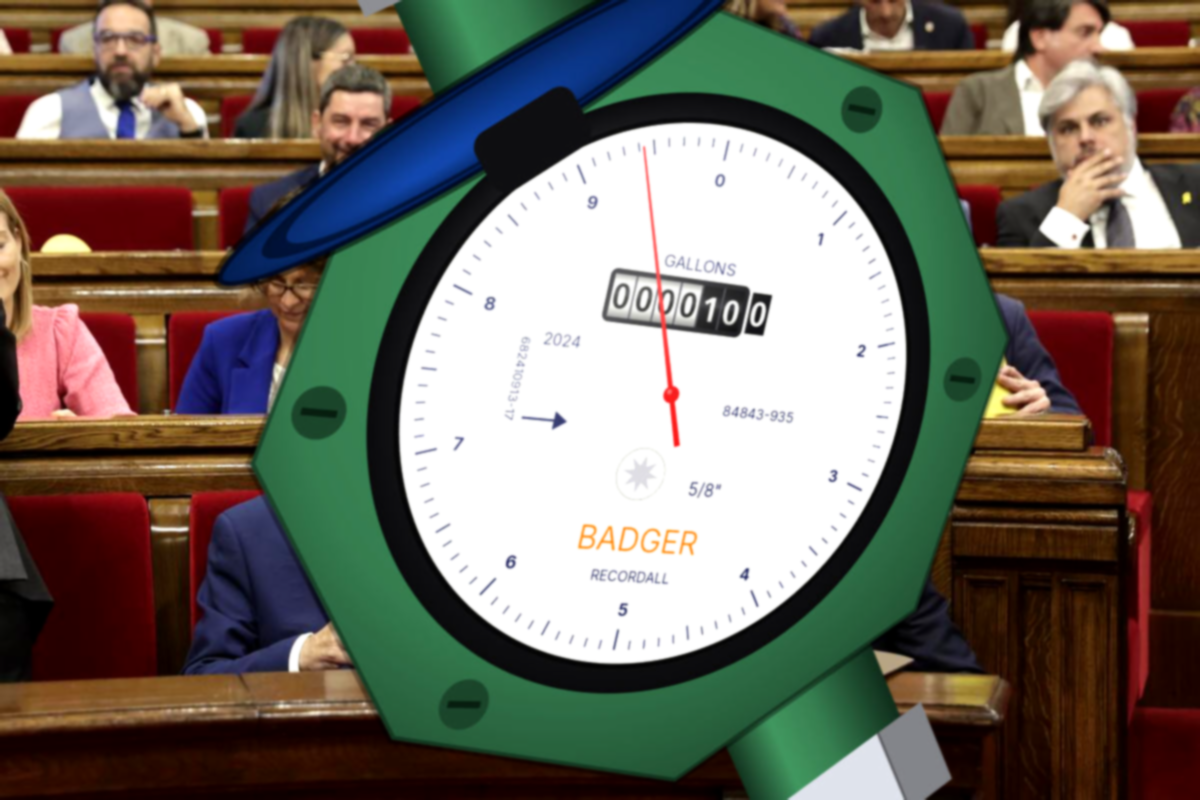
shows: 99.4 gal
